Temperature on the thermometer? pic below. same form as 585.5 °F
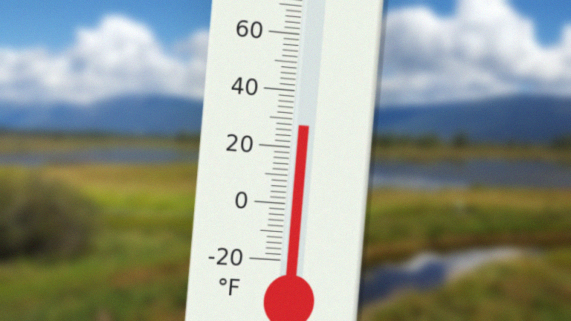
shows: 28 °F
